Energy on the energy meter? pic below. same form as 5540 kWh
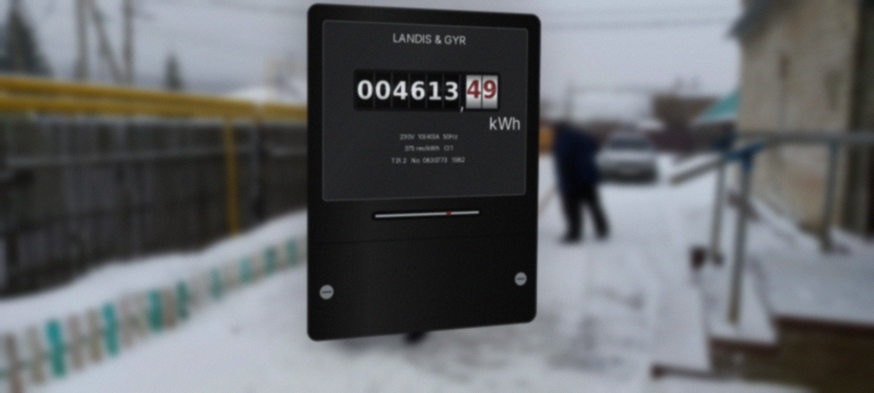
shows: 4613.49 kWh
